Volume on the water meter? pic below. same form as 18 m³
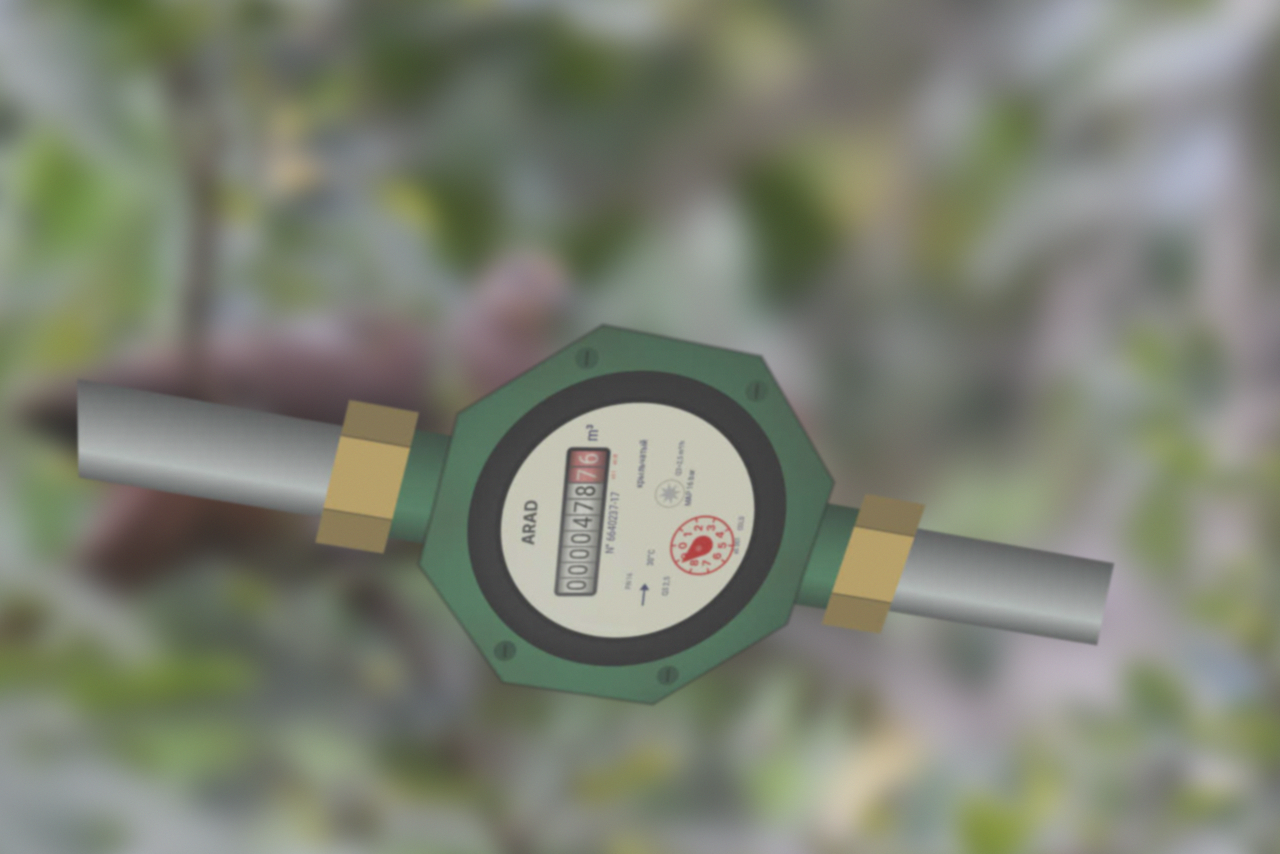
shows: 478.768 m³
